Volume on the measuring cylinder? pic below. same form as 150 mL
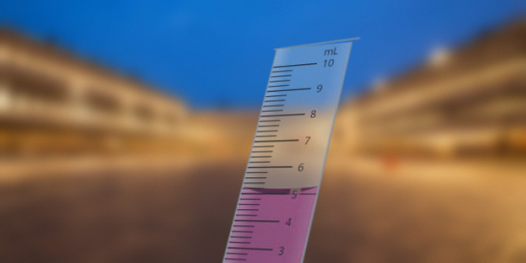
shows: 5 mL
